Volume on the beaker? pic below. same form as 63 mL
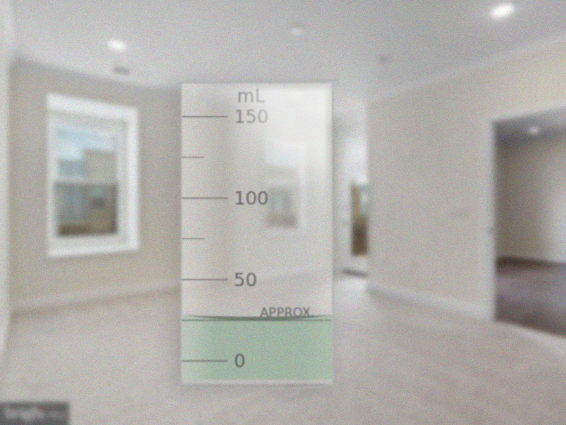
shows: 25 mL
